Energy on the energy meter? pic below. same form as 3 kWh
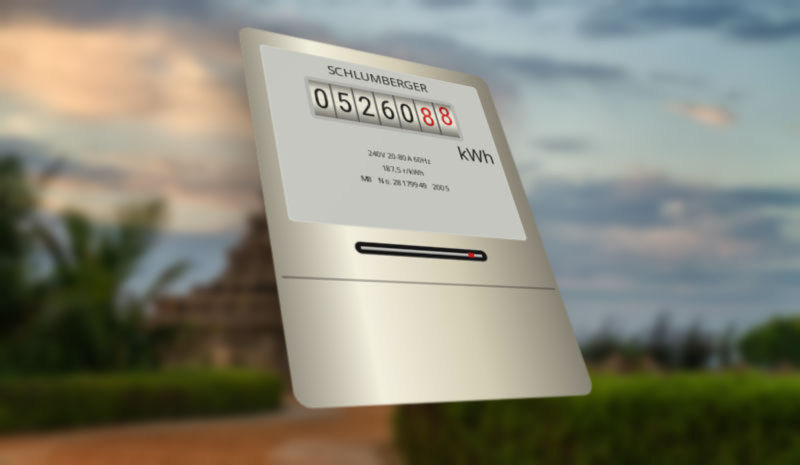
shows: 5260.88 kWh
